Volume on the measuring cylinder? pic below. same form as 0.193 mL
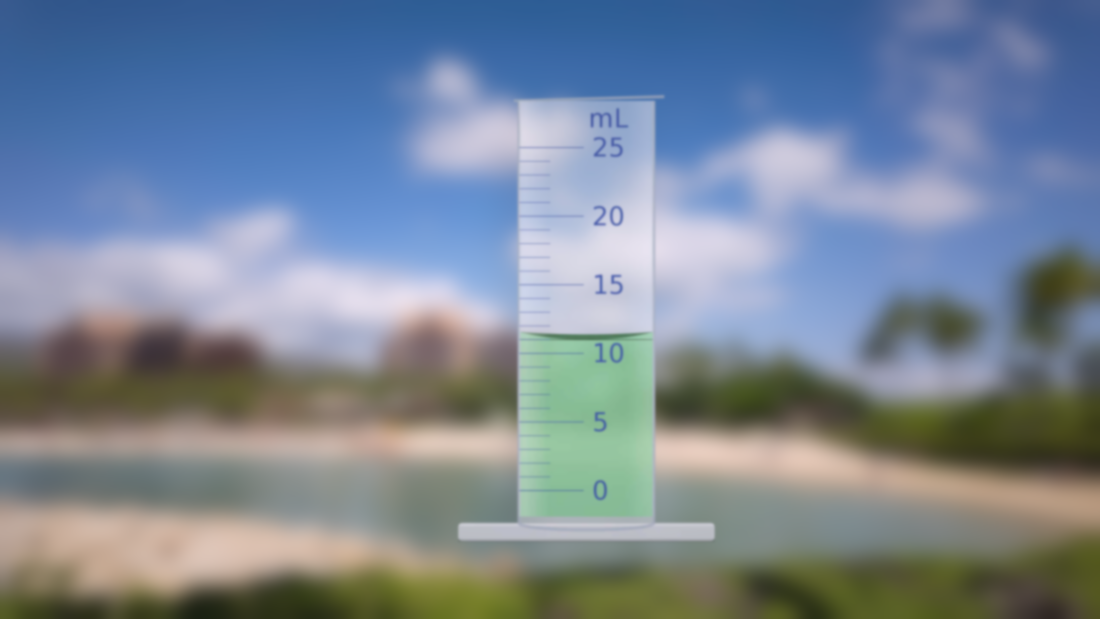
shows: 11 mL
